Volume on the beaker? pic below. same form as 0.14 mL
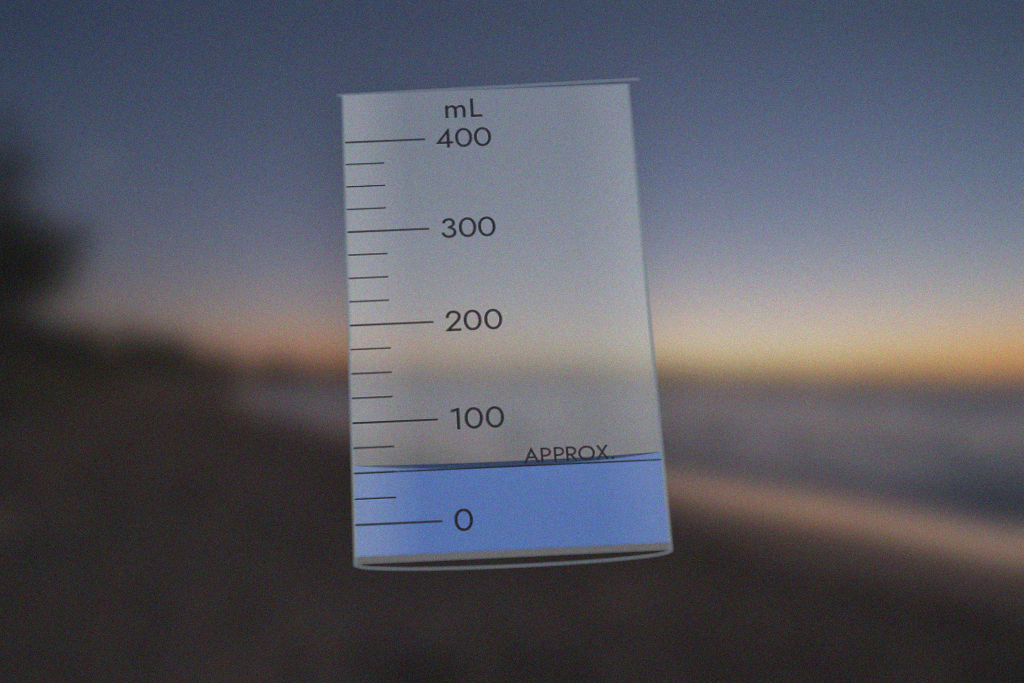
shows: 50 mL
